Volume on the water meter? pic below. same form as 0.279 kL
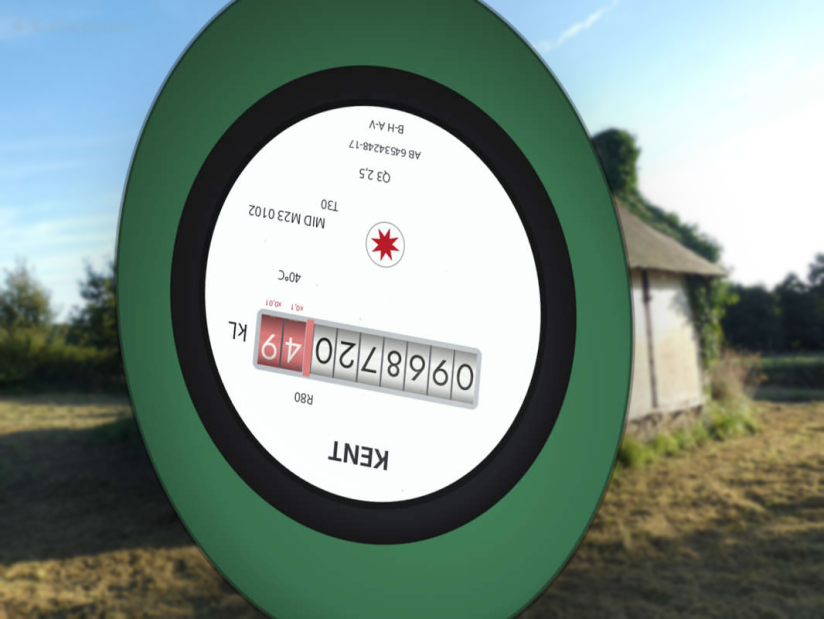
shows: 968720.49 kL
